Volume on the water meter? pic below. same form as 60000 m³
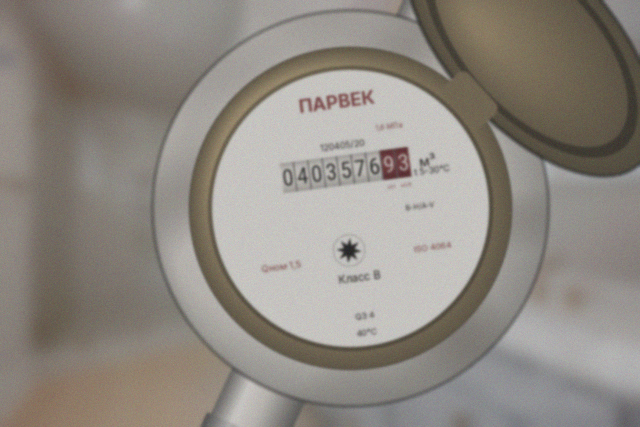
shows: 403576.93 m³
